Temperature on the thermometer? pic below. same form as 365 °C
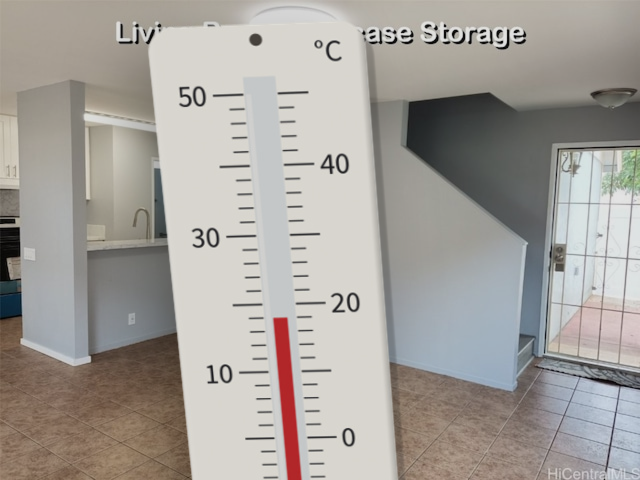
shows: 18 °C
